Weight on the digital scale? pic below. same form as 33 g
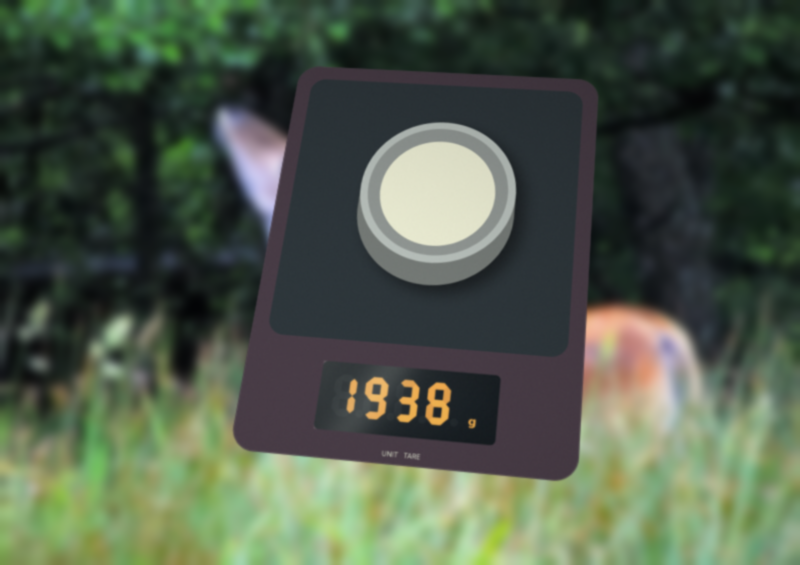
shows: 1938 g
